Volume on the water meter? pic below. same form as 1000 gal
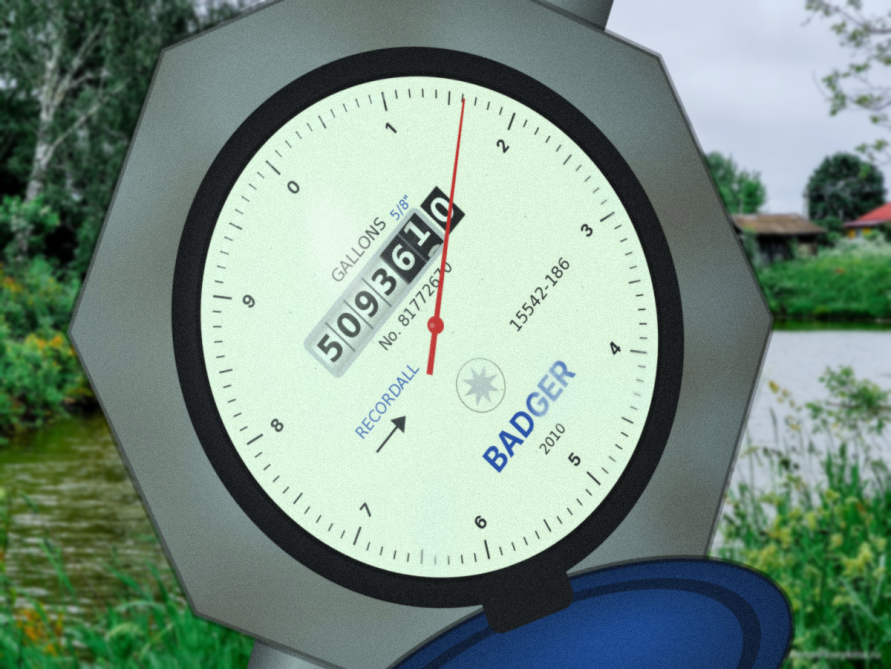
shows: 5093611.6 gal
